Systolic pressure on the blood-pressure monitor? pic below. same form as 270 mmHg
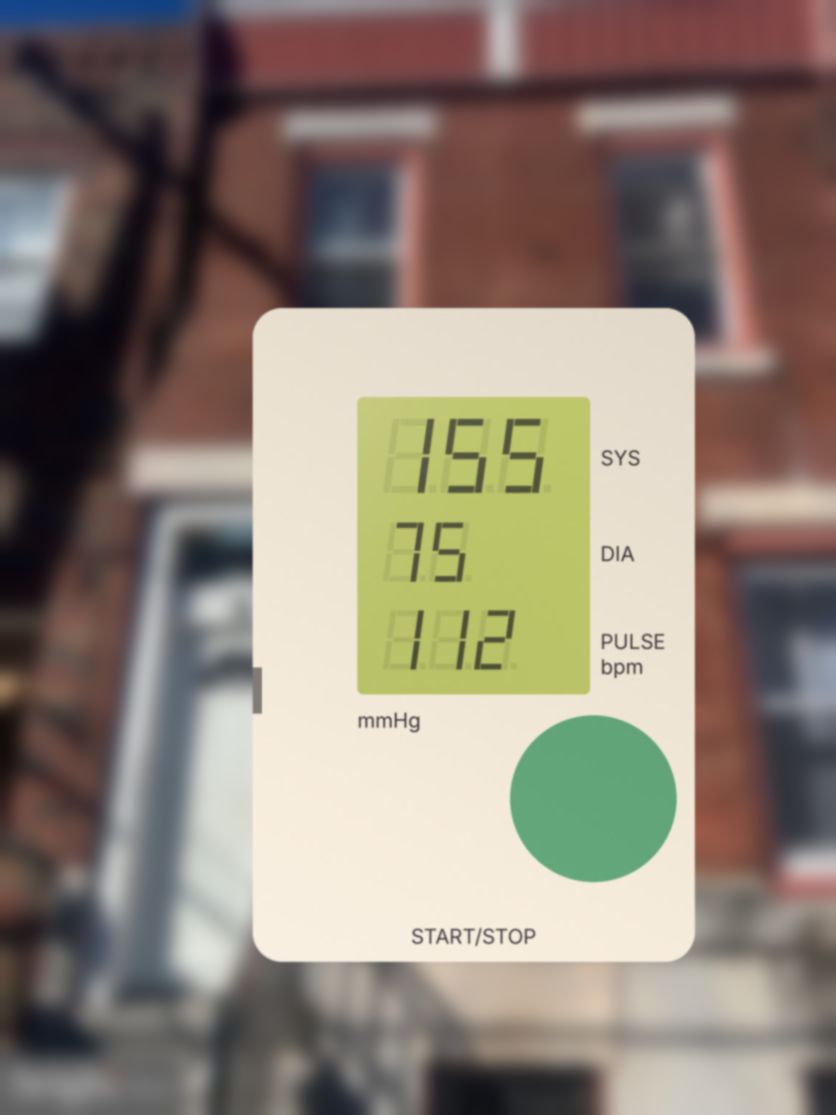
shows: 155 mmHg
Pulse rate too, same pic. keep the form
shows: 112 bpm
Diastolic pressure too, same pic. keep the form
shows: 75 mmHg
